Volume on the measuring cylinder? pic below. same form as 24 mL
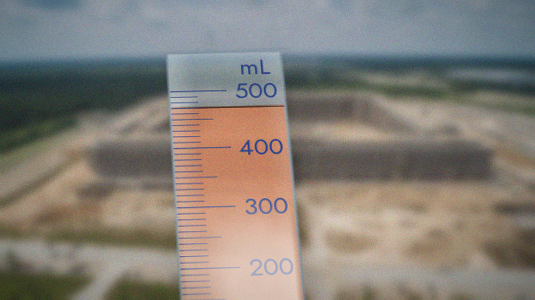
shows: 470 mL
